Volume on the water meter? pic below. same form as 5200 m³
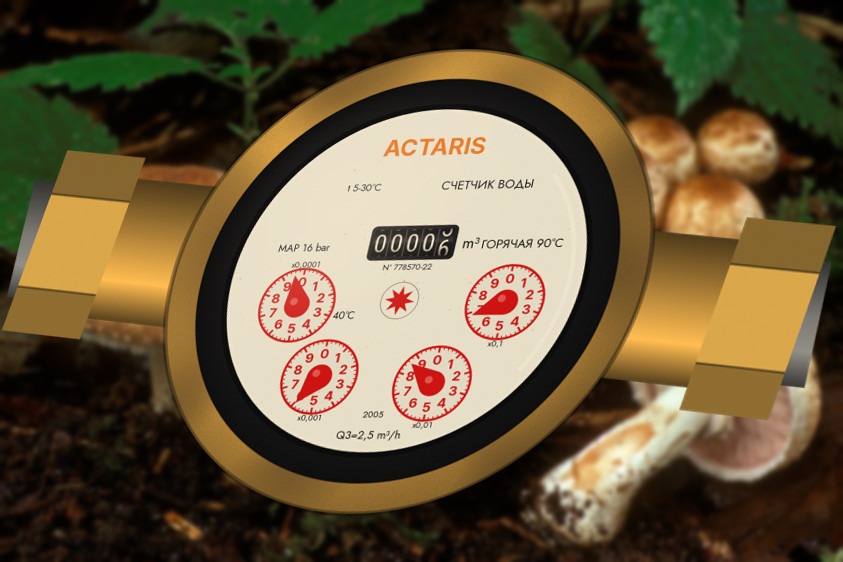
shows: 5.6859 m³
